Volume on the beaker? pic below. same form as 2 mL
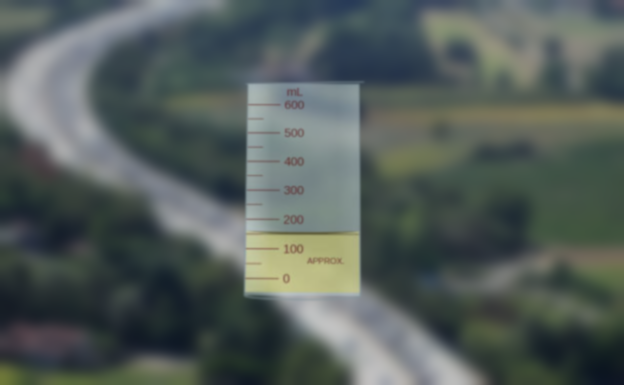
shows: 150 mL
